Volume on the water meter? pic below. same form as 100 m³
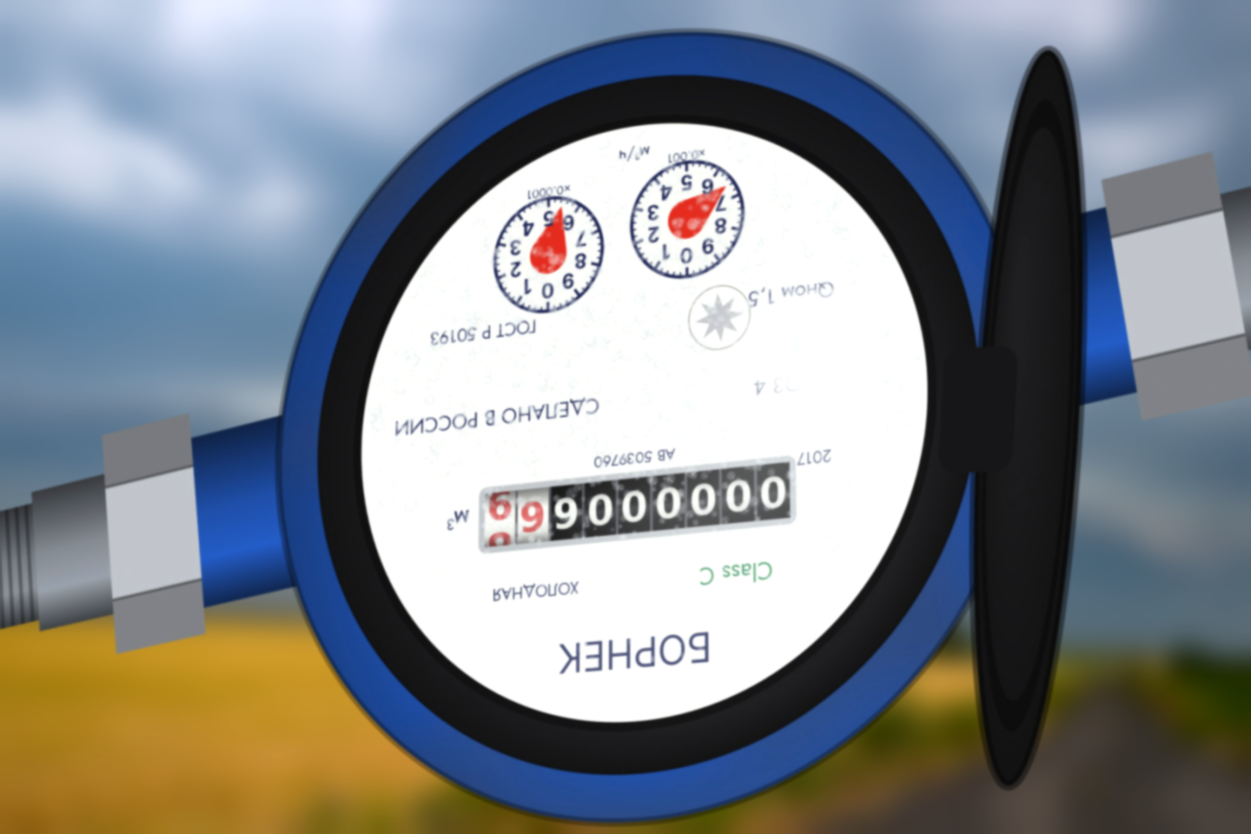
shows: 6.6865 m³
